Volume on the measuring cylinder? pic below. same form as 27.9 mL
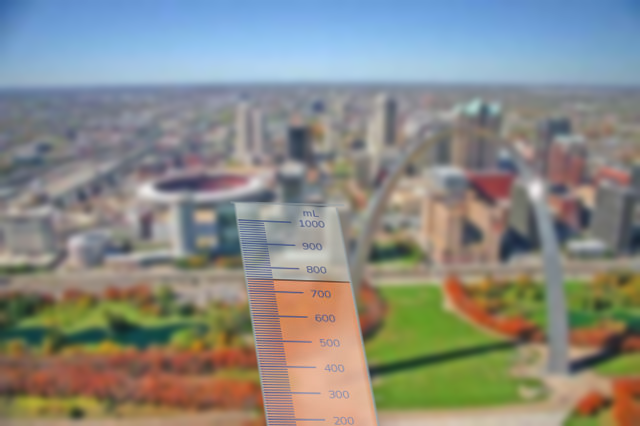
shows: 750 mL
